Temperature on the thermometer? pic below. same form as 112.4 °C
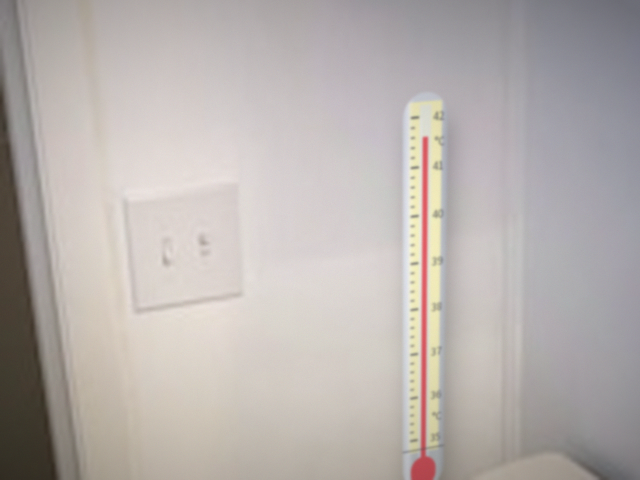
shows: 41.6 °C
